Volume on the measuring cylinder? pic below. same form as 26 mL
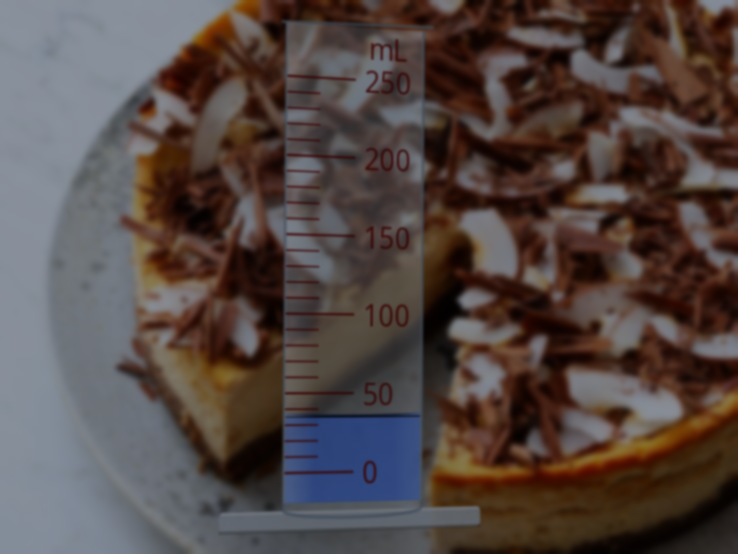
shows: 35 mL
